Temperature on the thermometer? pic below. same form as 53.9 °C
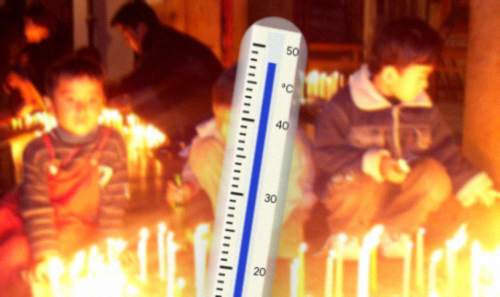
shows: 48 °C
